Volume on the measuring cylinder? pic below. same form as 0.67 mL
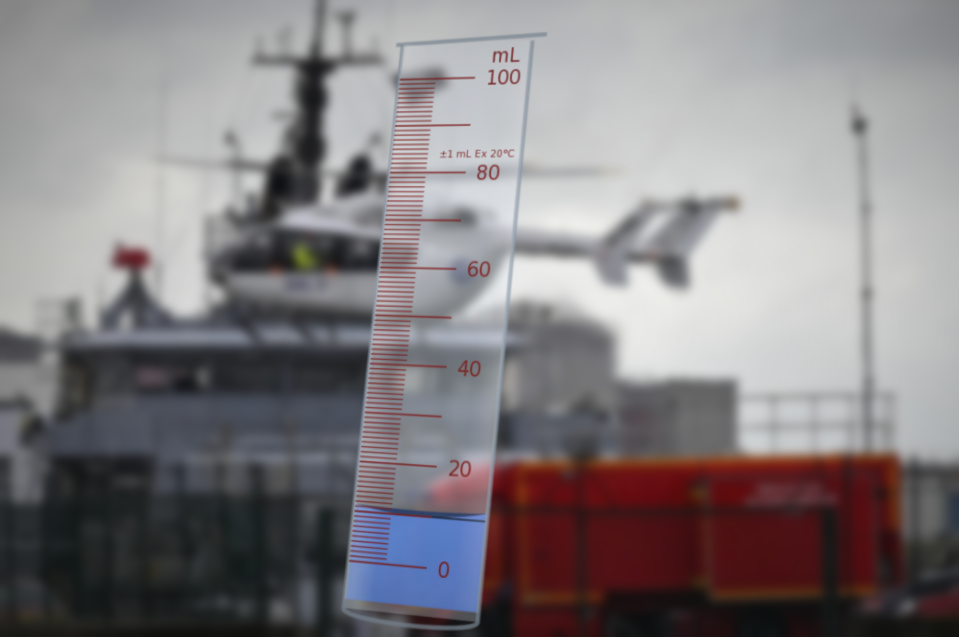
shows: 10 mL
